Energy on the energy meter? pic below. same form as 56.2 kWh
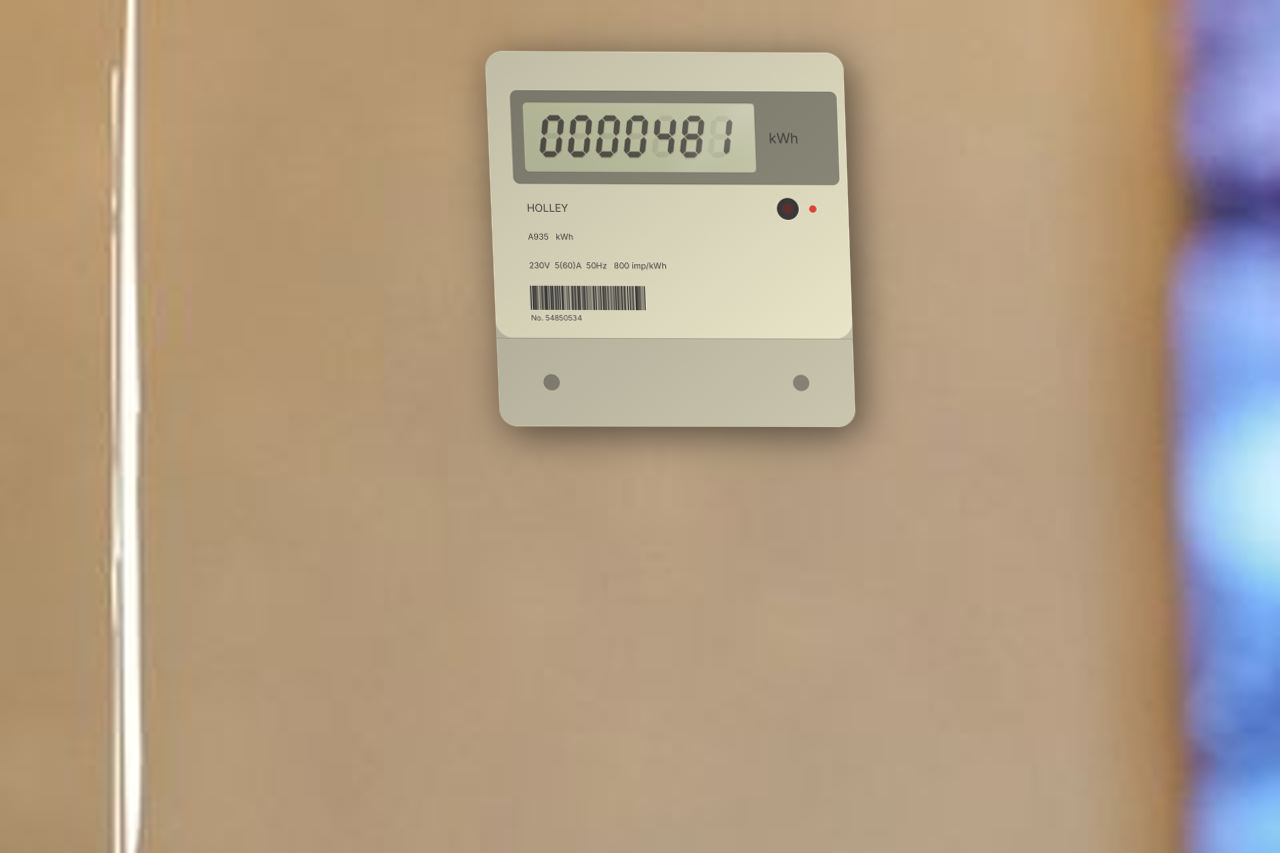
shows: 481 kWh
